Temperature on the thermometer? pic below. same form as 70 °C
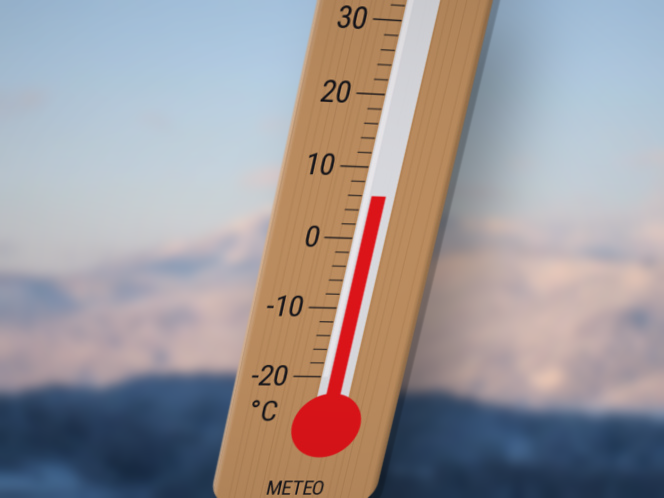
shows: 6 °C
